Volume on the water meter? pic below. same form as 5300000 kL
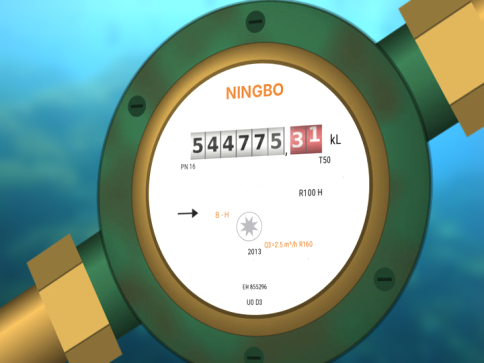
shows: 544775.31 kL
